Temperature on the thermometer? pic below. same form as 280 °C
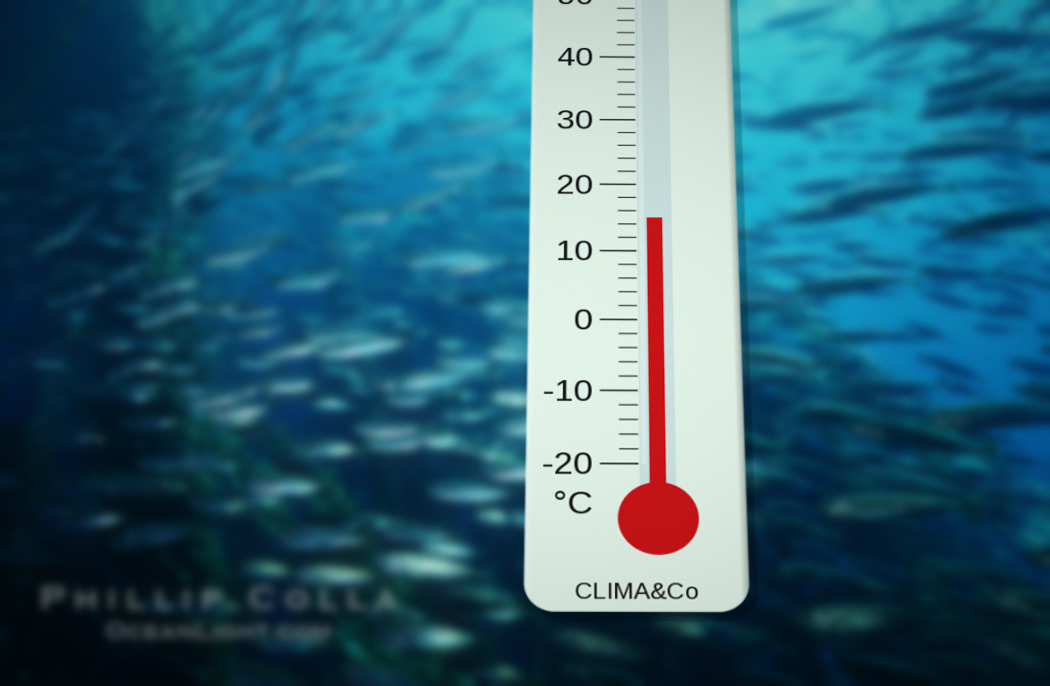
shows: 15 °C
